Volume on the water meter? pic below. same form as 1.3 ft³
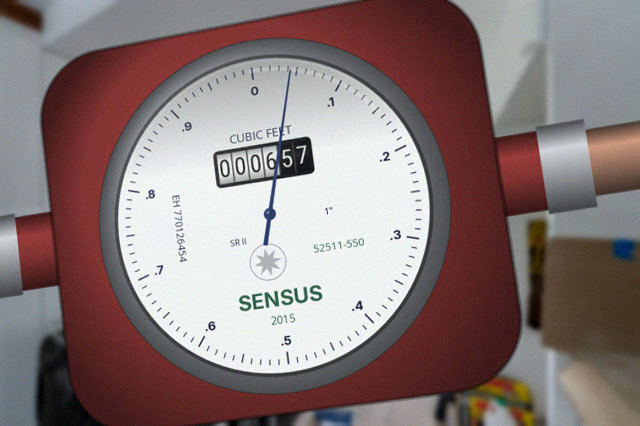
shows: 657.04 ft³
